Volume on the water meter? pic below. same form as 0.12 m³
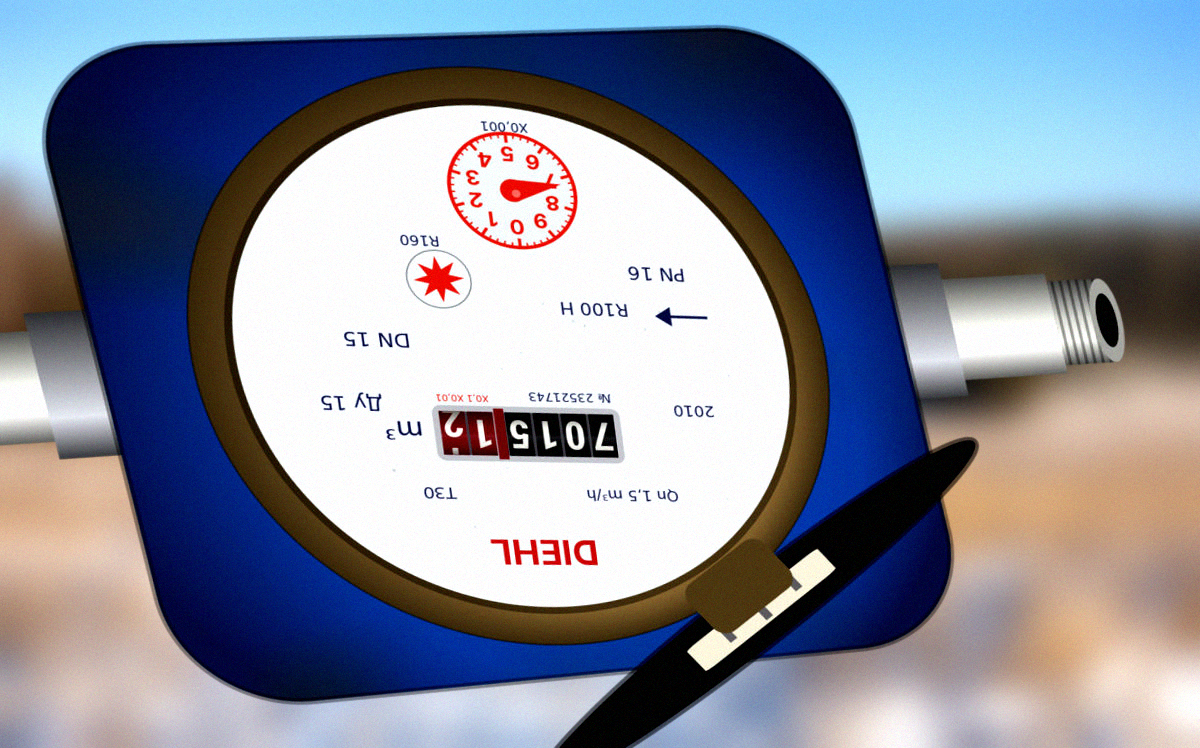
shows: 7015.117 m³
